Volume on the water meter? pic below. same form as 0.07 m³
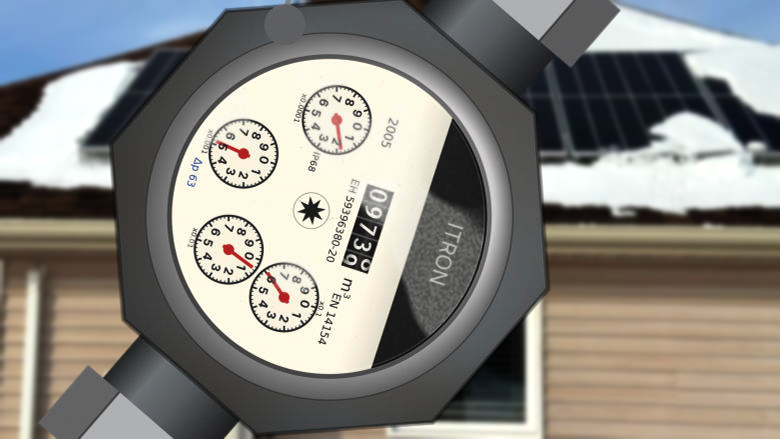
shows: 9738.6051 m³
